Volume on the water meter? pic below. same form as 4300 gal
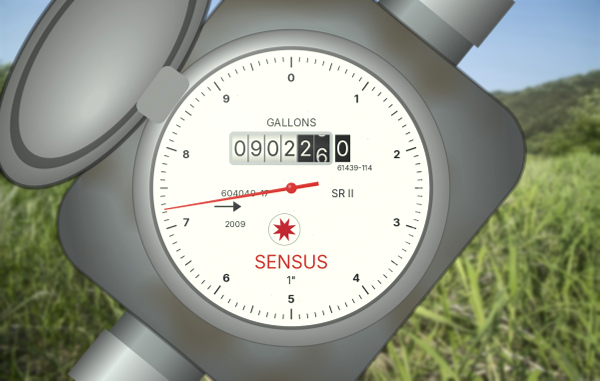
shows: 902257.2 gal
